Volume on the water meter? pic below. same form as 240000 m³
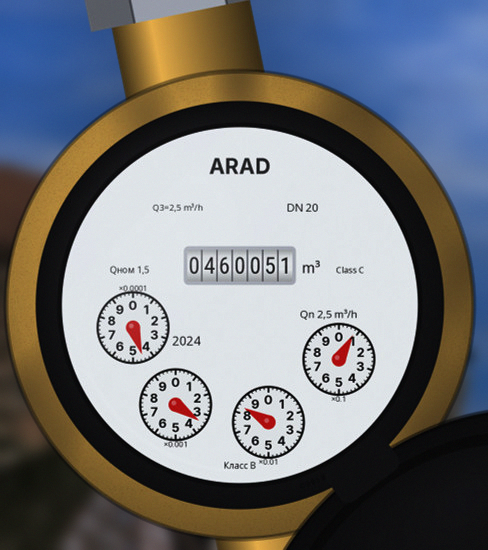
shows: 460051.0834 m³
